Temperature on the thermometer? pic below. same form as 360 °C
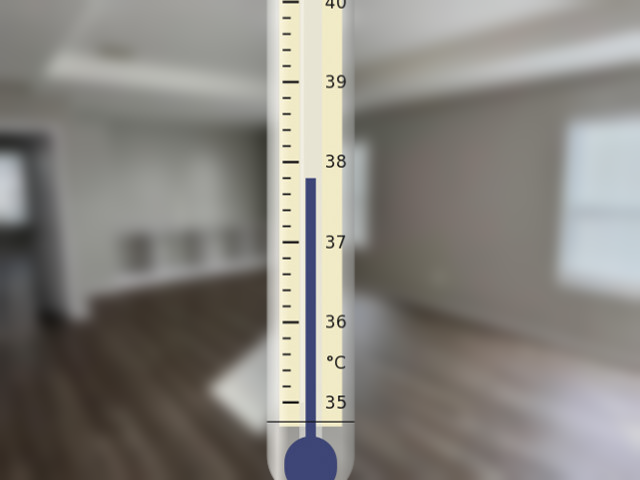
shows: 37.8 °C
